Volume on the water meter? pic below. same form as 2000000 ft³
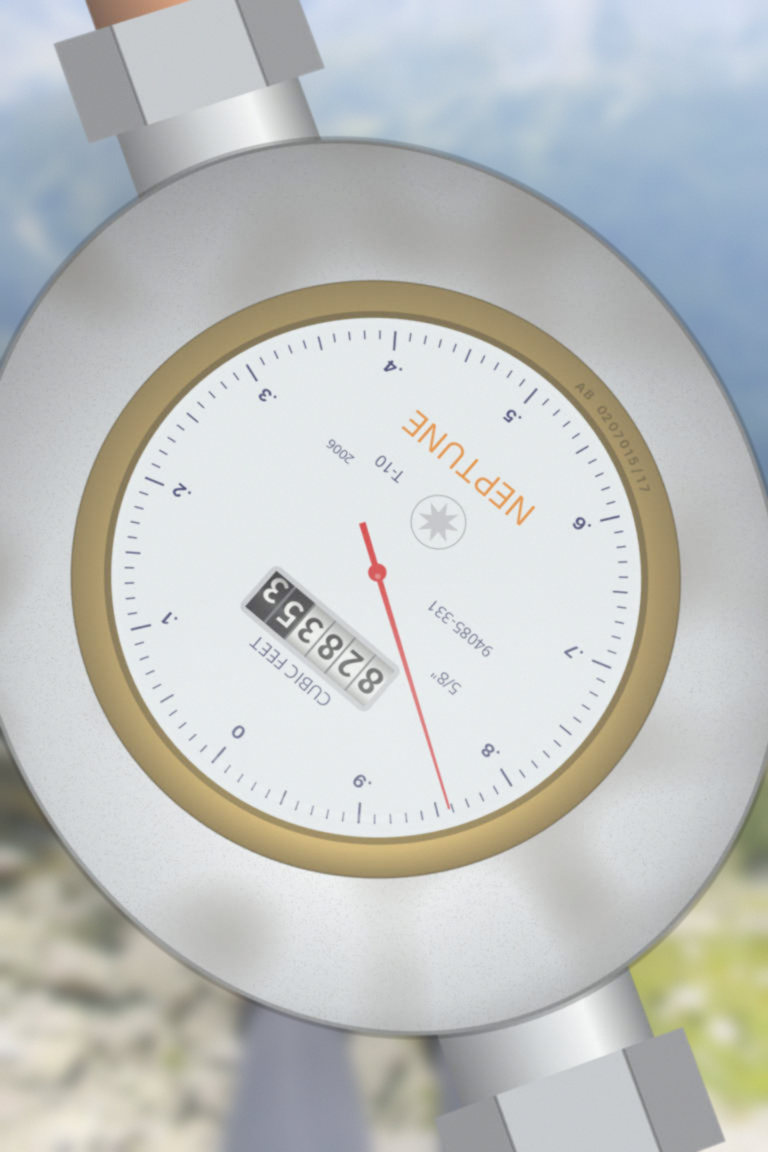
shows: 828352.84 ft³
